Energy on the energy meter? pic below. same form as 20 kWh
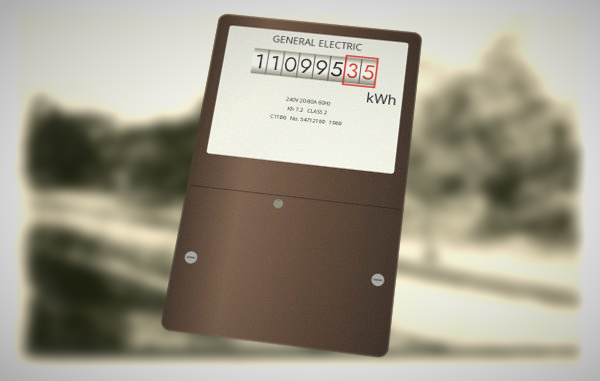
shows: 110995.35 kWh
